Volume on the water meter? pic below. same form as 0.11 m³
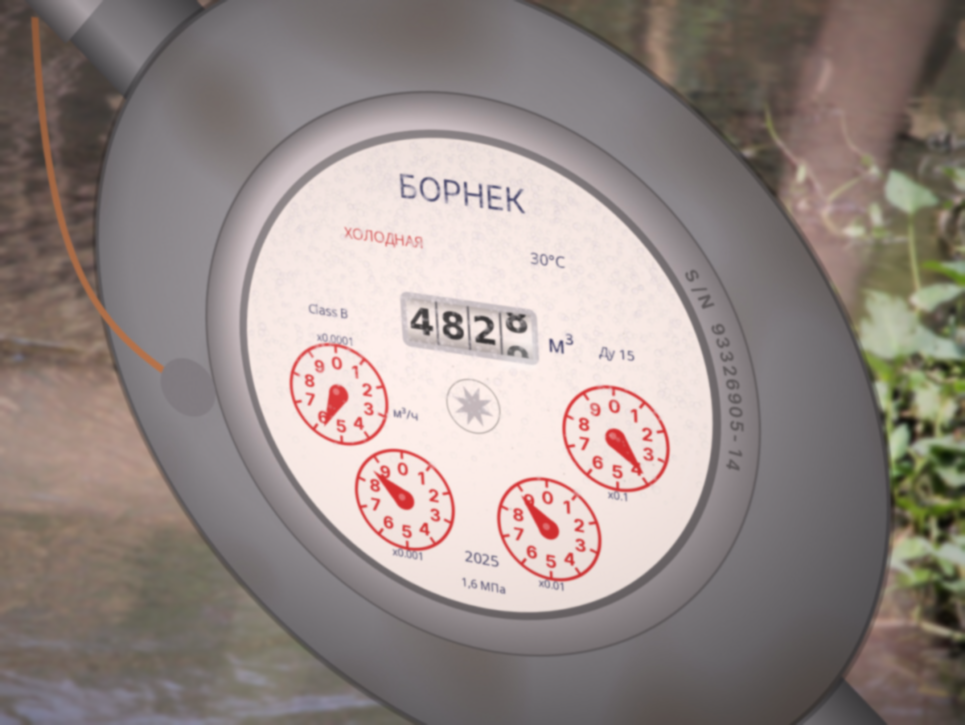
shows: 4828.3885 m³
